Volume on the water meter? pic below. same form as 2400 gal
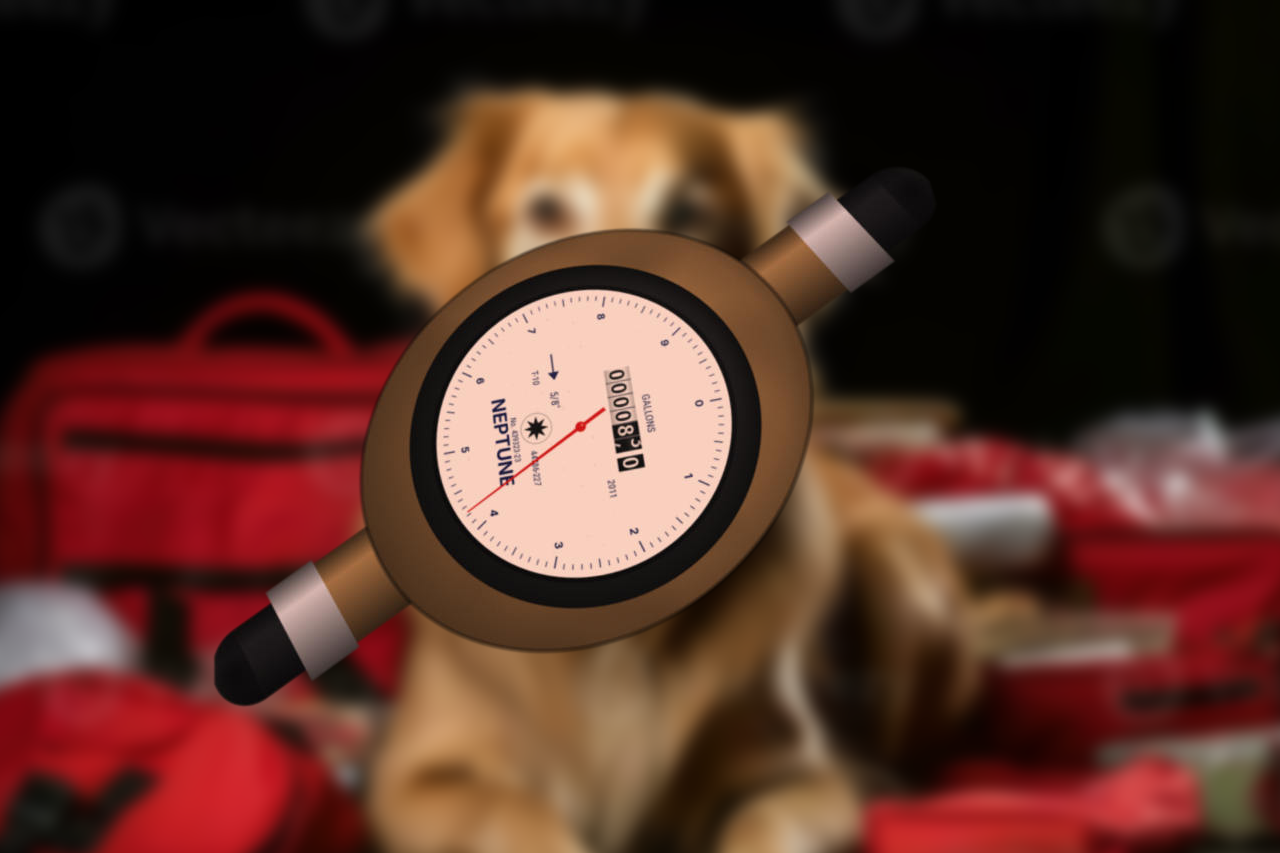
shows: 834.2 gal
